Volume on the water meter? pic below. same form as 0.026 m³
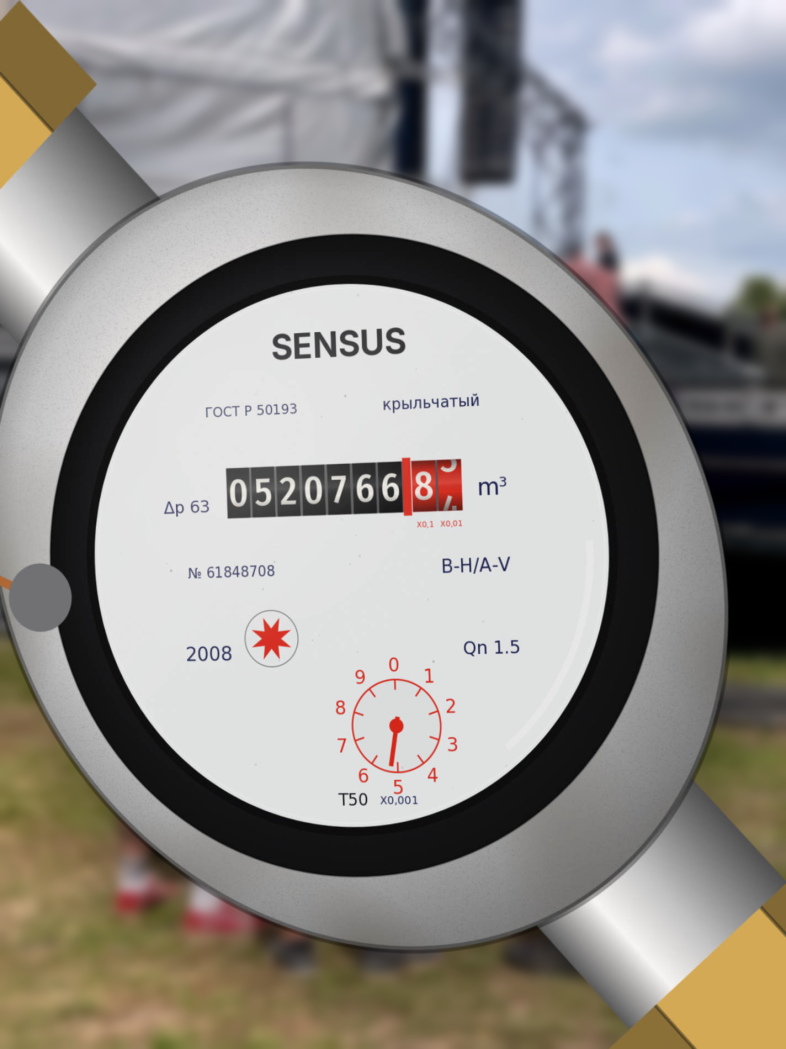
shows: 520766.835 m³
